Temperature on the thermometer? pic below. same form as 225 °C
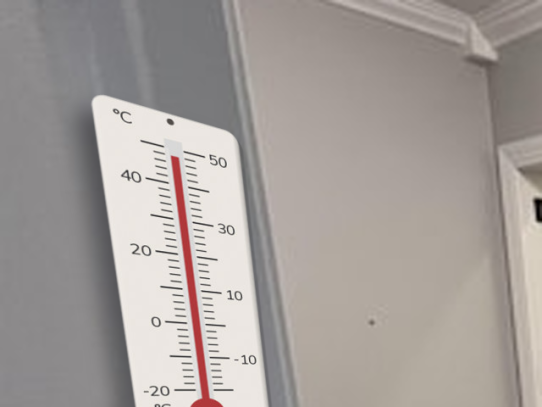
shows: 48 °C
